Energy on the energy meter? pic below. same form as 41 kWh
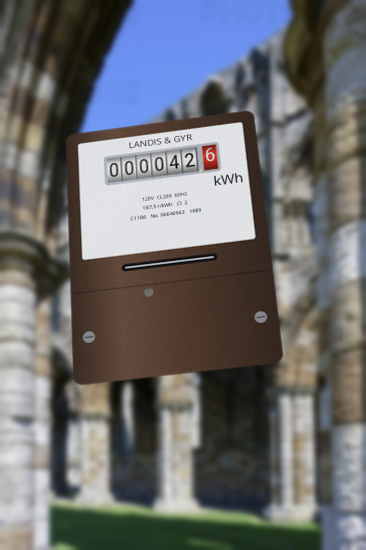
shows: 42.6 kWh
